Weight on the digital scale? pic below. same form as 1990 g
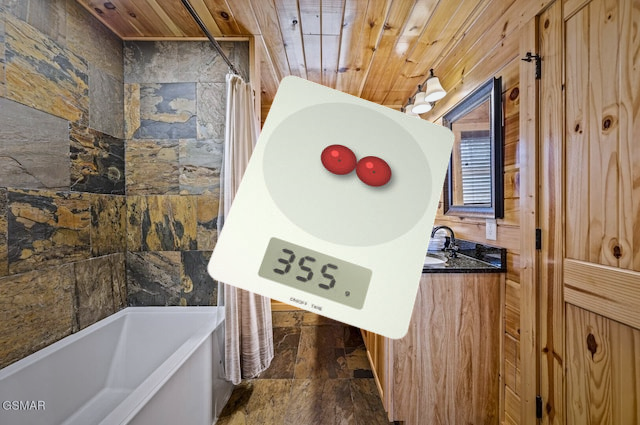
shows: 355 g
